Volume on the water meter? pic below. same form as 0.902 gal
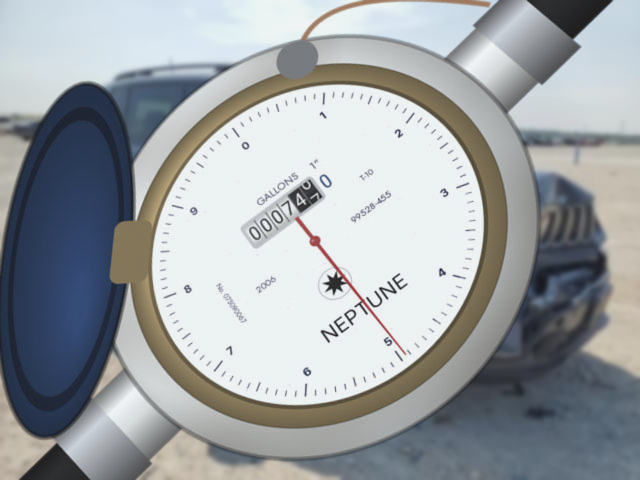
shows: 7464.9 gal
